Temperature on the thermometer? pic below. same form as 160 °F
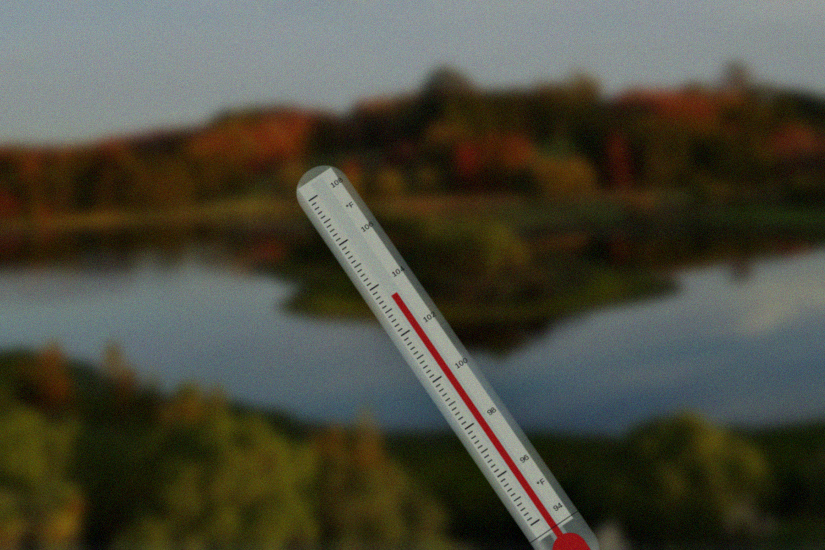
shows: 103.4 °F
